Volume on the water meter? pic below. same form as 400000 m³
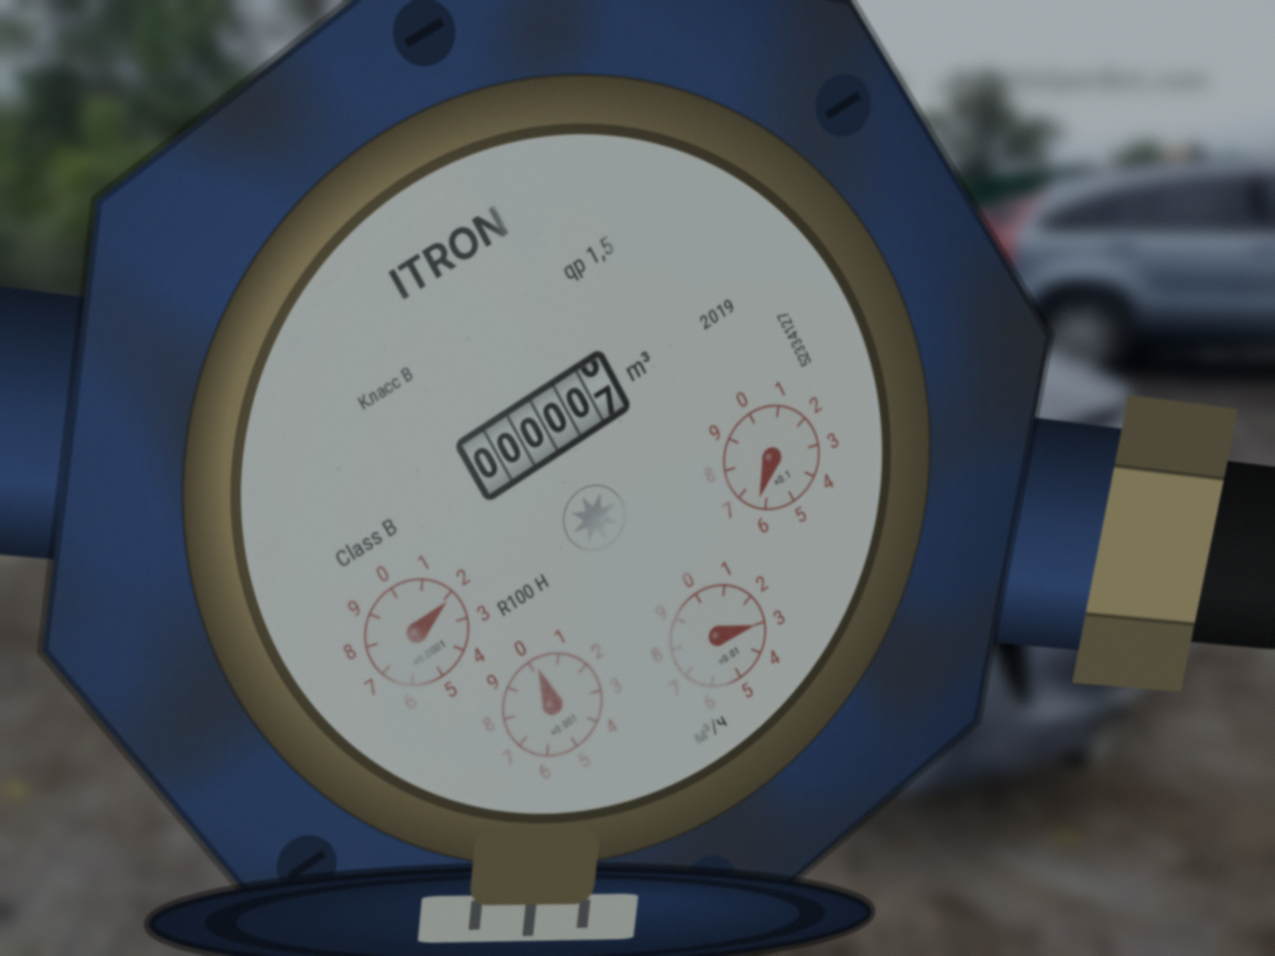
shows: 6.6302 m³
